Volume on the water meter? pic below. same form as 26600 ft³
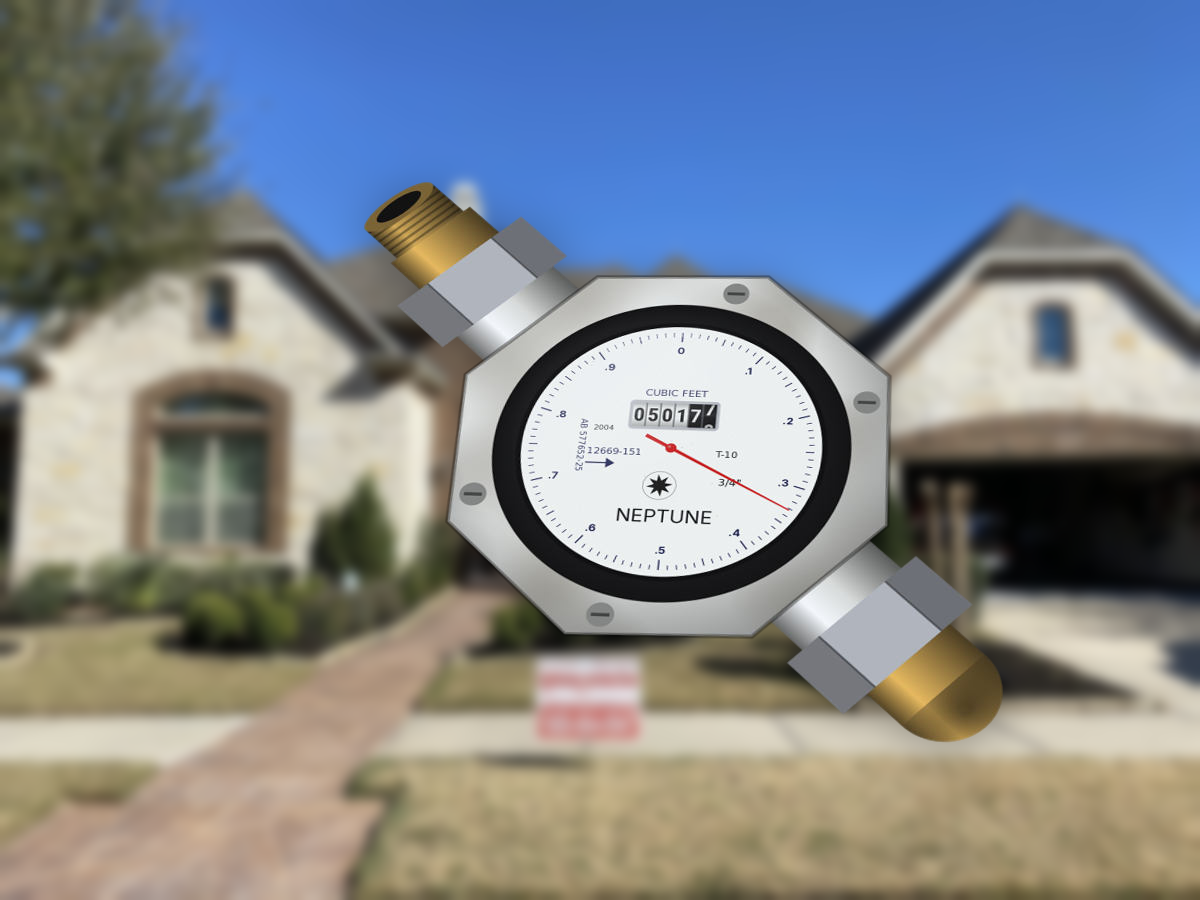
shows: 50177.33 ft³
